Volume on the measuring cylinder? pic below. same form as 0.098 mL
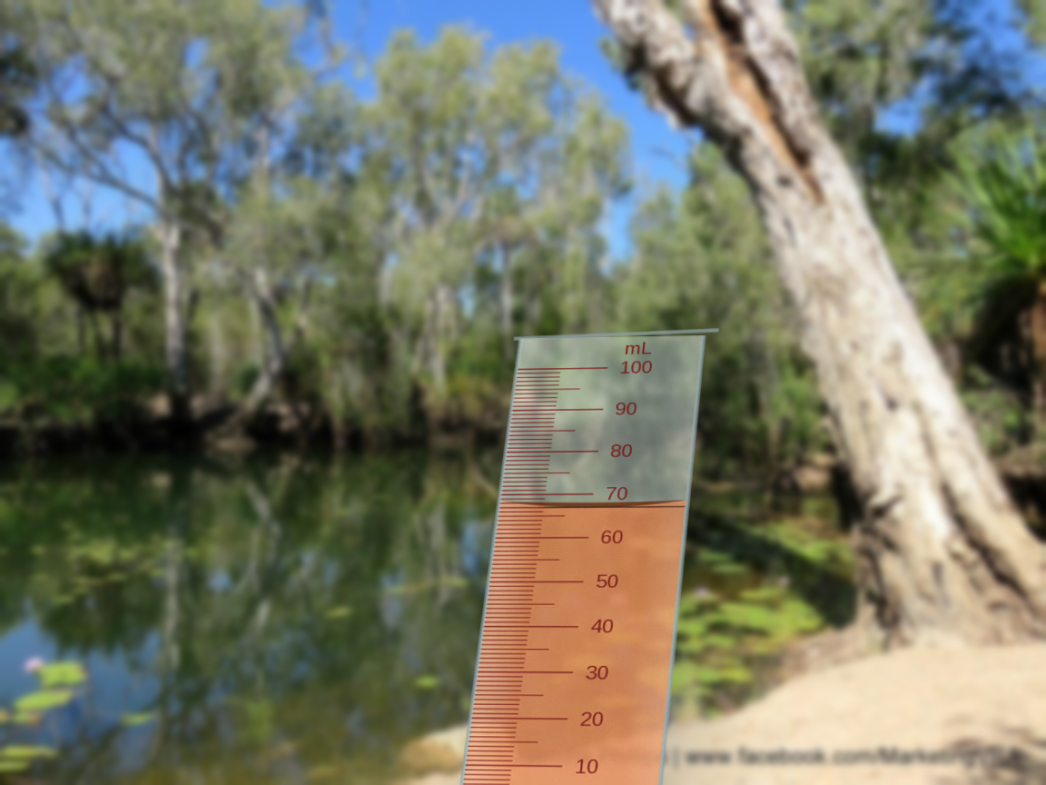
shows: 67 mL
